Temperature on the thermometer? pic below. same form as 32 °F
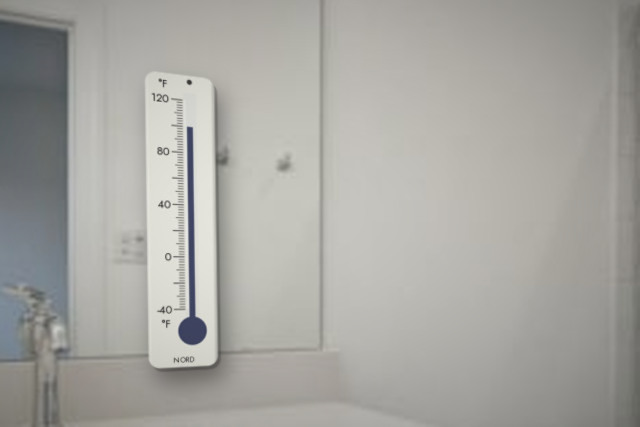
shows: 100 °F
